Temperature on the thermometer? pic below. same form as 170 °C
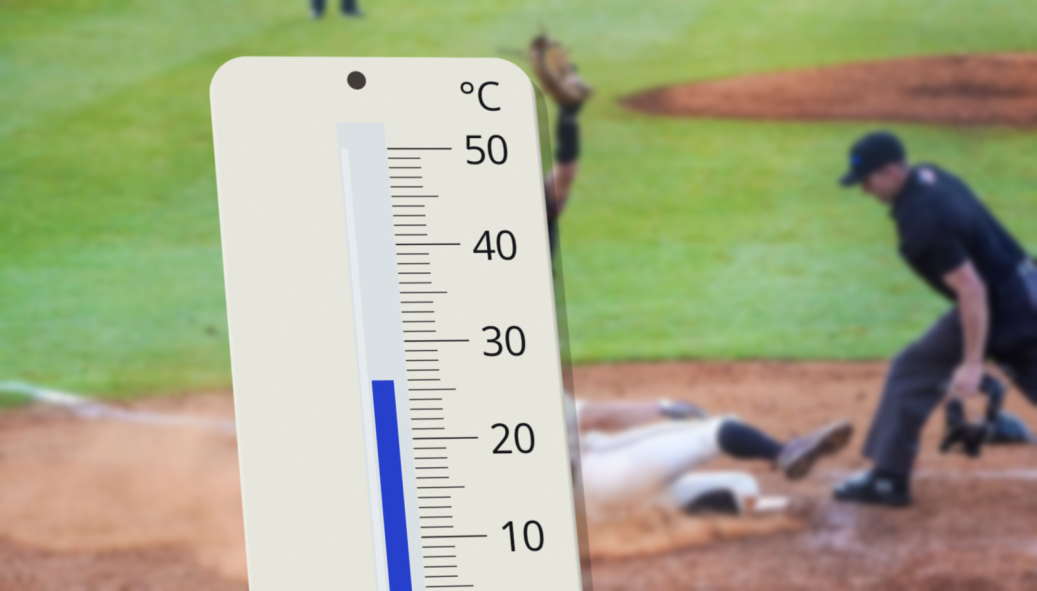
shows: 26 °C
